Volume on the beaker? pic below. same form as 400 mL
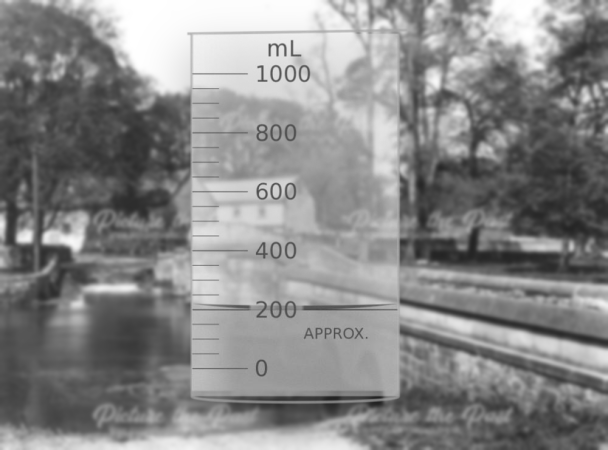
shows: 200 mL
